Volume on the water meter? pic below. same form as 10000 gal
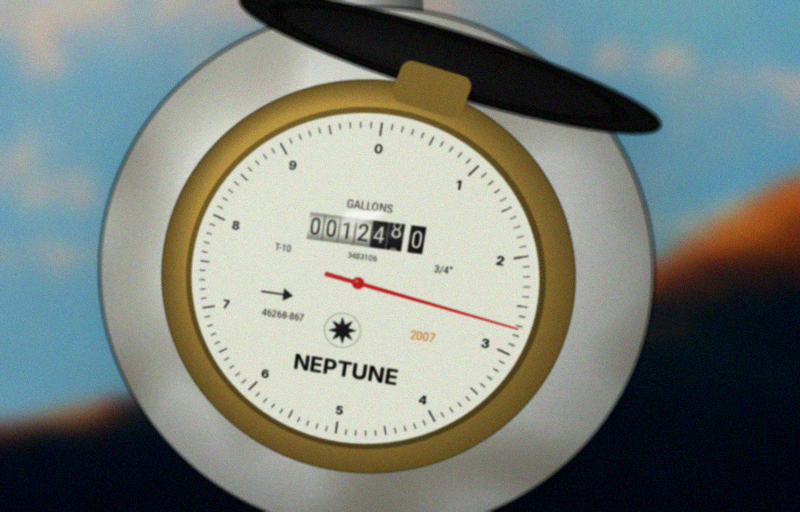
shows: 12482.7 gal
